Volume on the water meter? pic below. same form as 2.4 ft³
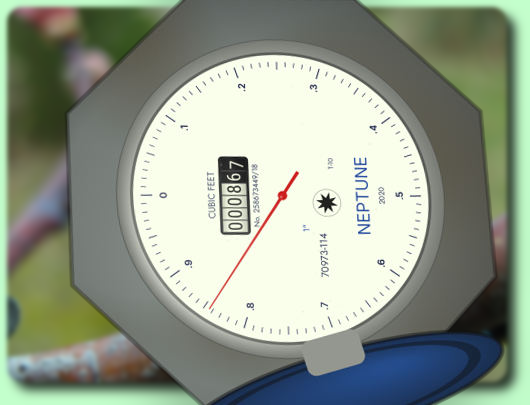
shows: 866.84 ft³
